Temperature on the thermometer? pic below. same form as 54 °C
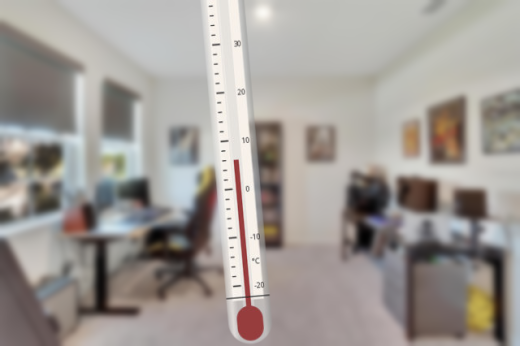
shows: 6 °C
